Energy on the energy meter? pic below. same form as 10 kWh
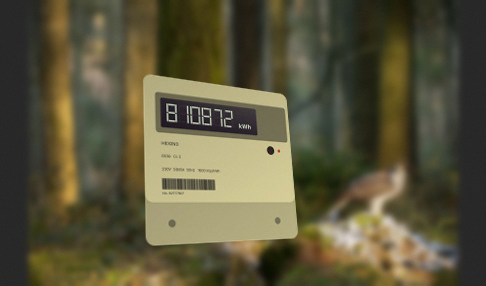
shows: 810872 kWh
